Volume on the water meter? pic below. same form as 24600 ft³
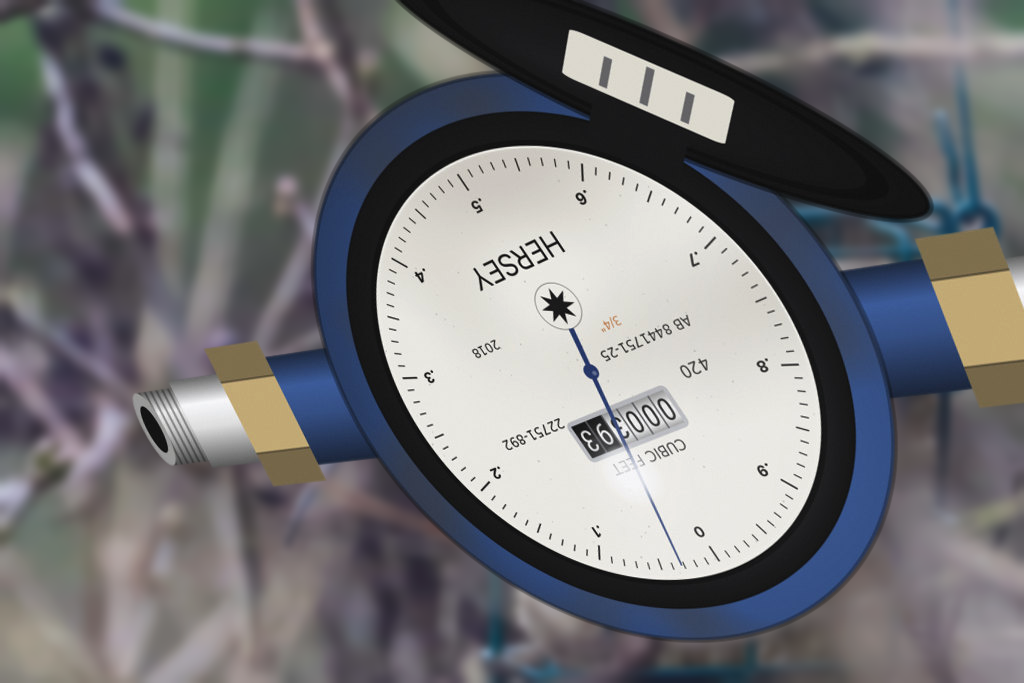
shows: 393.03 ft³
